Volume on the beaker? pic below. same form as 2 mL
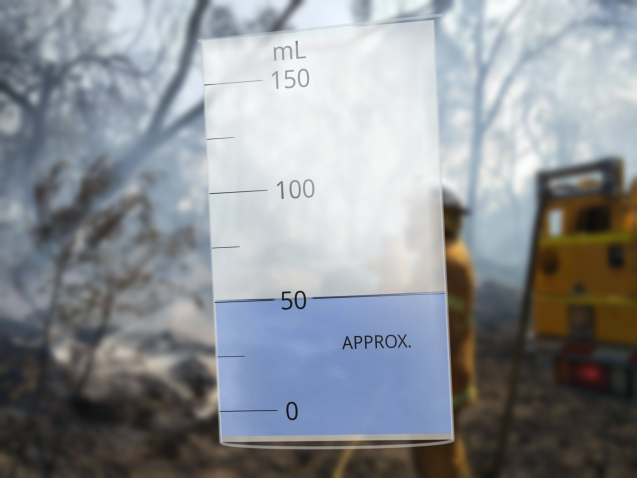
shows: 50 mL
